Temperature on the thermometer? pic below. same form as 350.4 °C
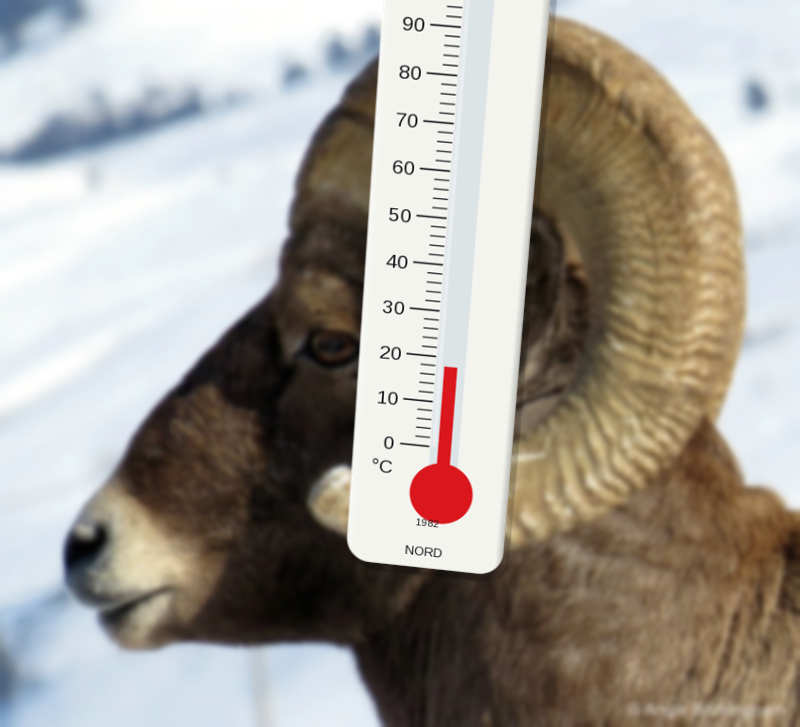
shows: 18 °C
